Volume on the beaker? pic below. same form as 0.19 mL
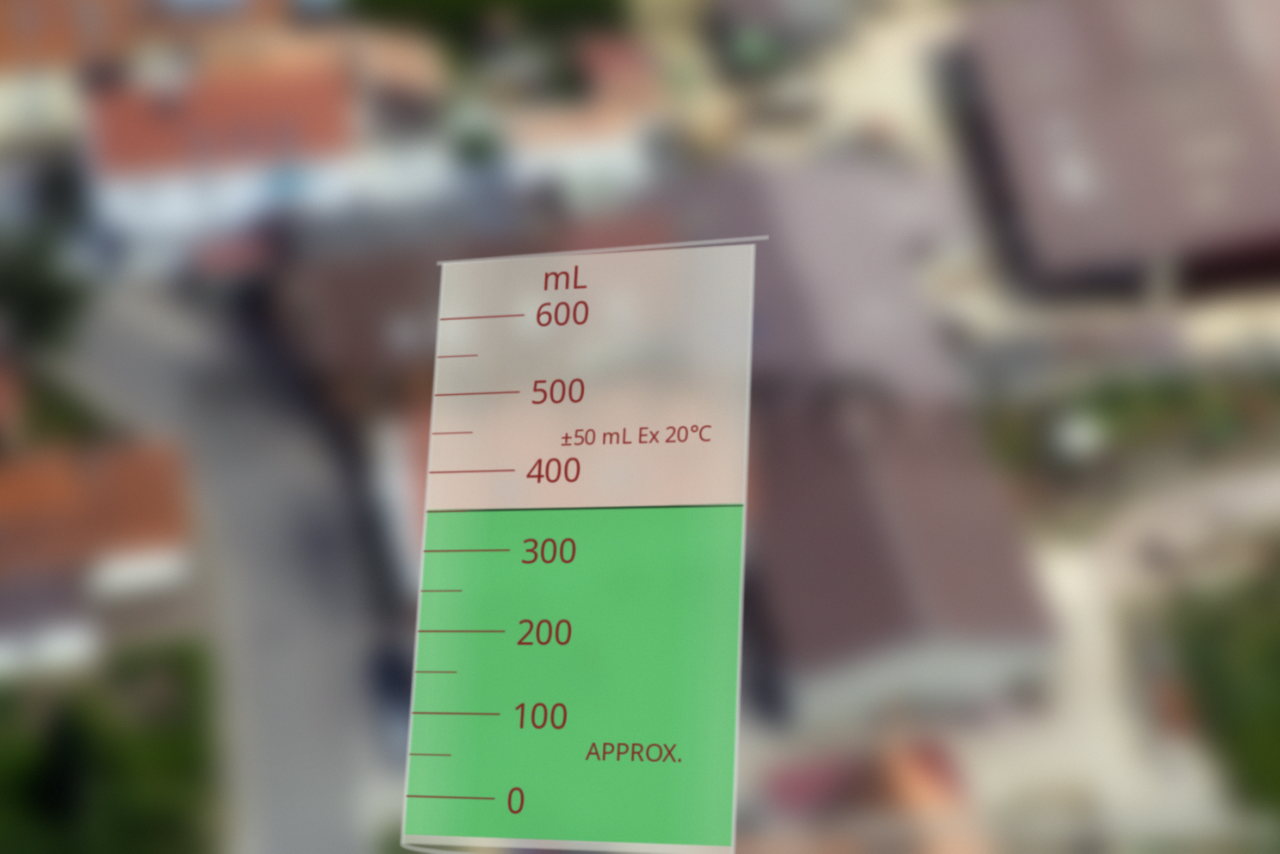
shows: 350 mL
